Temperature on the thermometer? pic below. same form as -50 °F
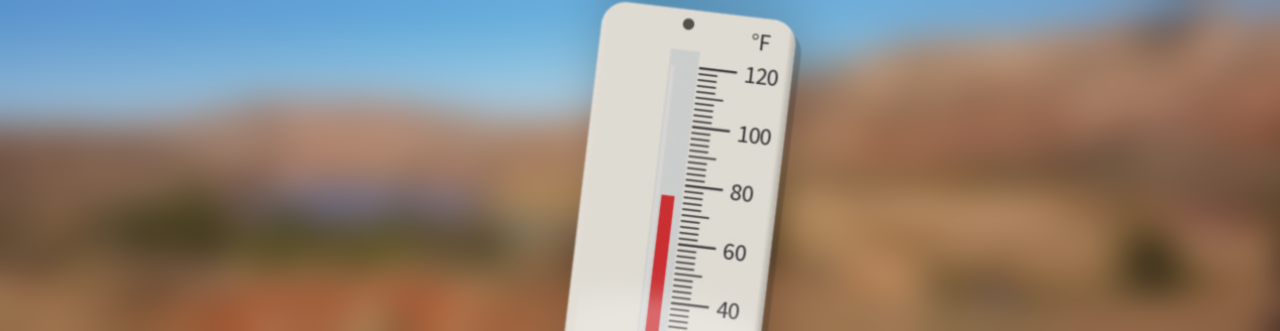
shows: 76 °F
